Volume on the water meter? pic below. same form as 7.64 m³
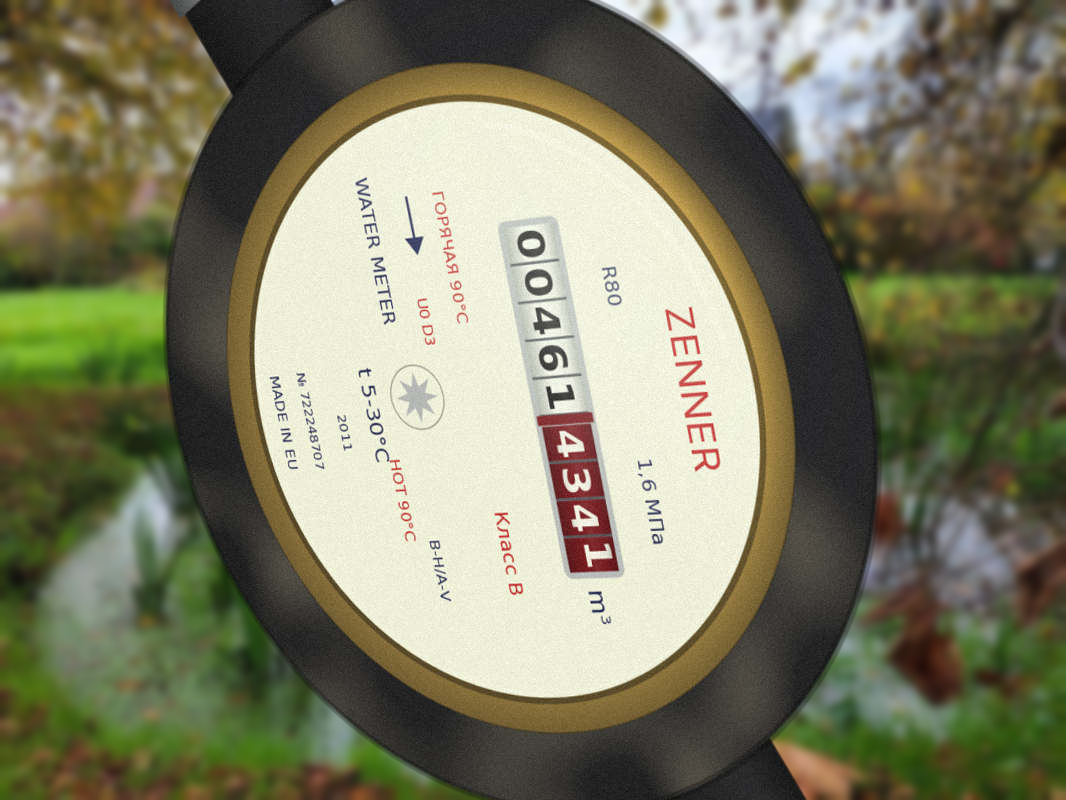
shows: 461.4341 m³
